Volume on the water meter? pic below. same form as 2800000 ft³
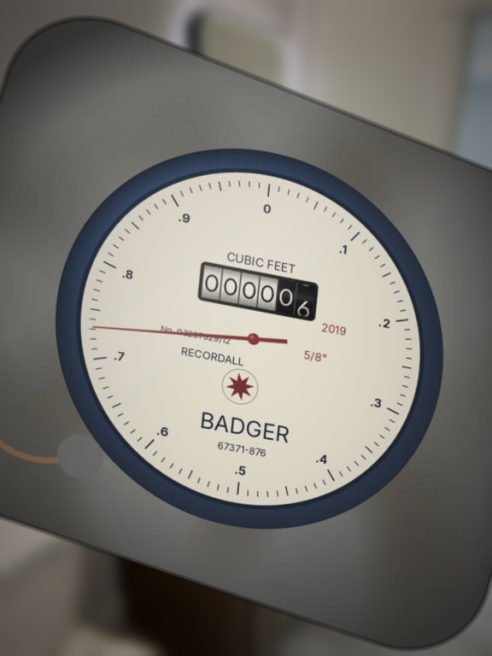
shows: 5.73 ft³
